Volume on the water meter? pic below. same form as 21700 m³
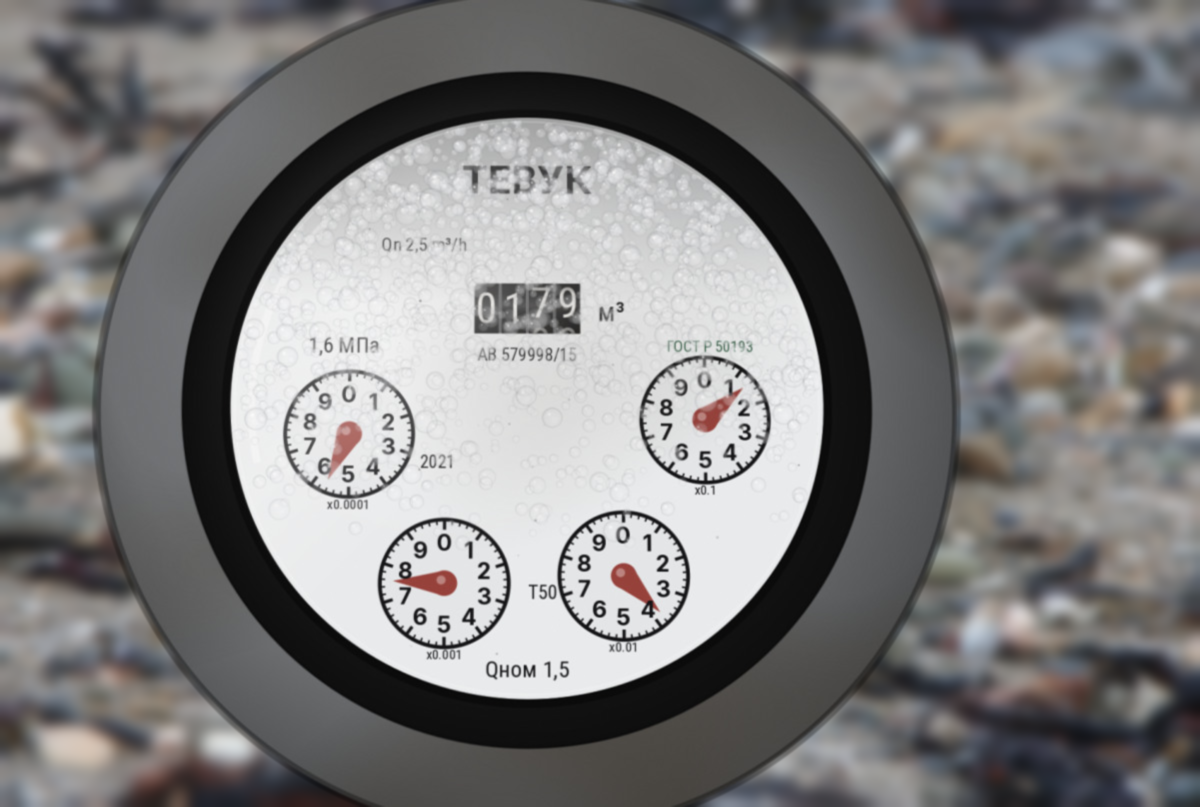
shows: 179.1375 m³
